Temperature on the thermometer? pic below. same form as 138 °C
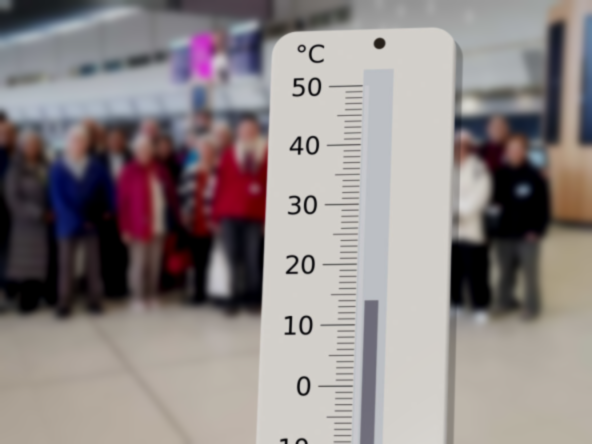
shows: 14 °C
